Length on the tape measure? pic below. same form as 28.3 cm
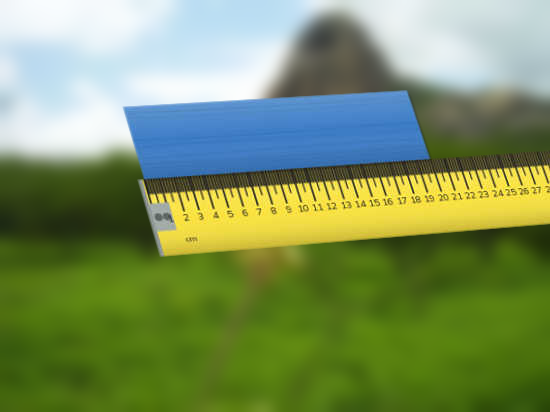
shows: 20 cm
